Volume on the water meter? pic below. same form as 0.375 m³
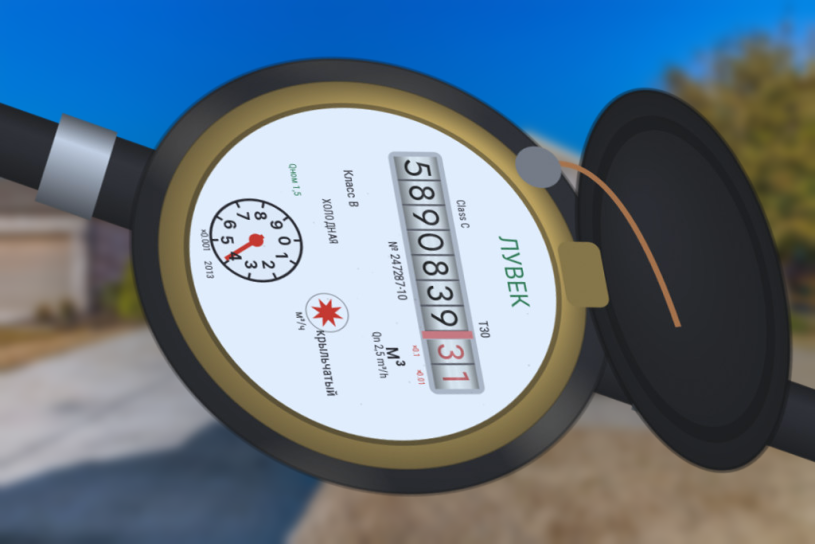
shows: 5890839.314 m³
